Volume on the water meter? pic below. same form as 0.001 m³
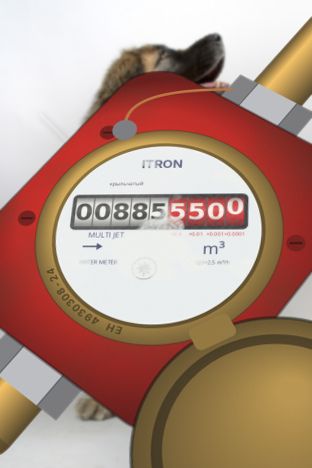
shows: 885.5500 m³
